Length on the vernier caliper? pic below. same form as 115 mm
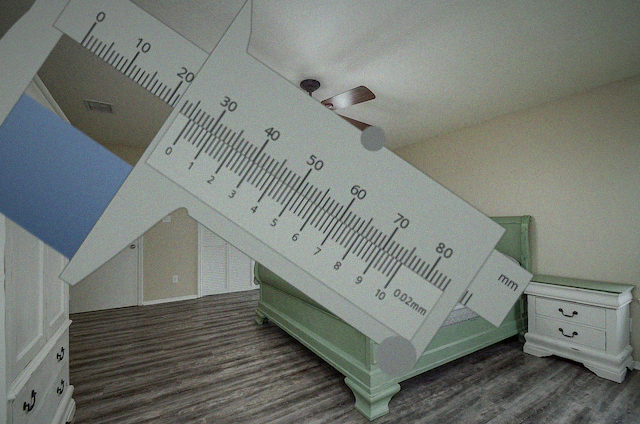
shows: 25.5 mm
